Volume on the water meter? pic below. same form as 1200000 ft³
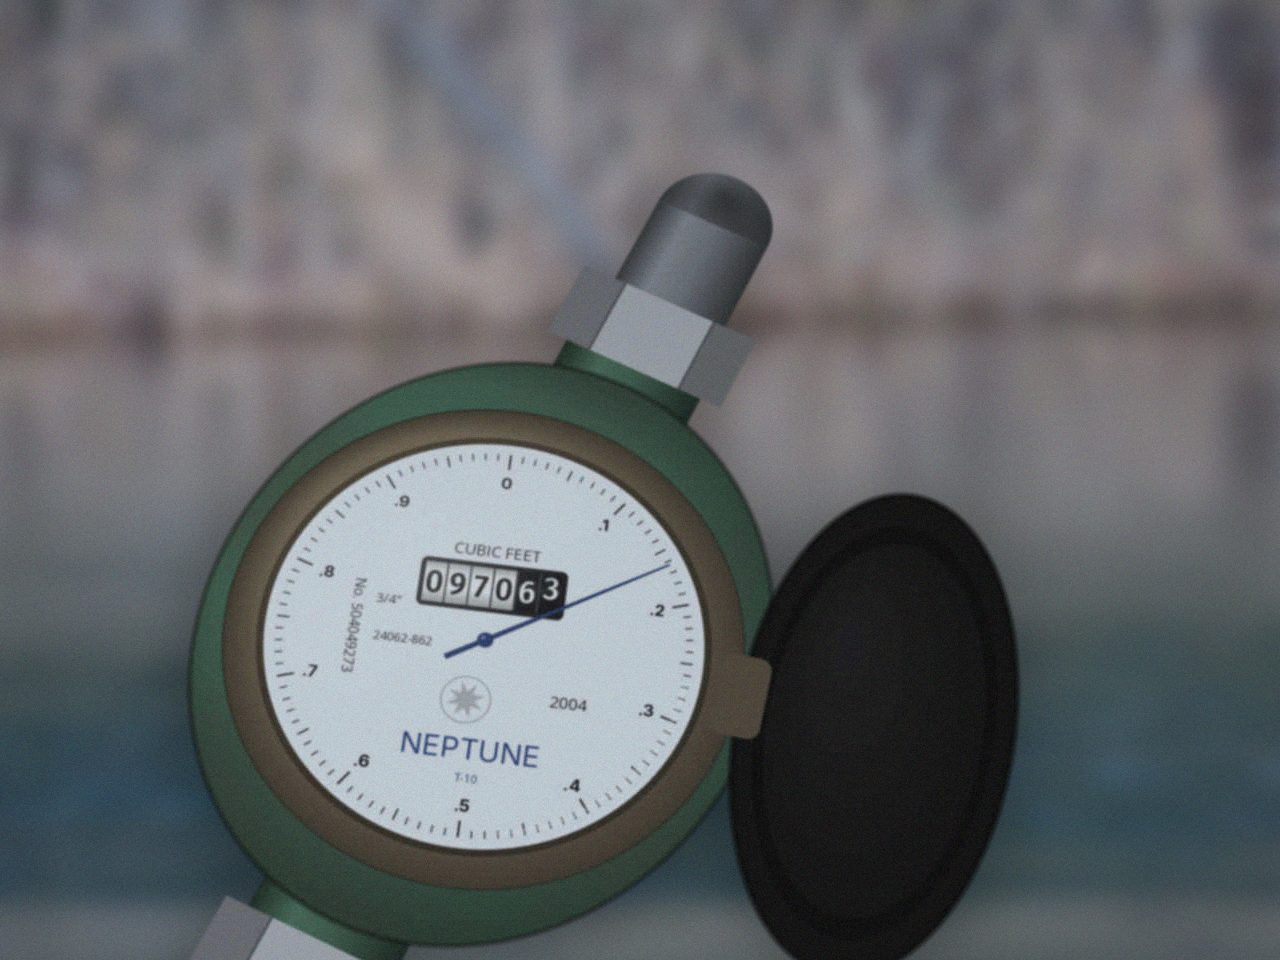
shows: 97063.16 ft³
